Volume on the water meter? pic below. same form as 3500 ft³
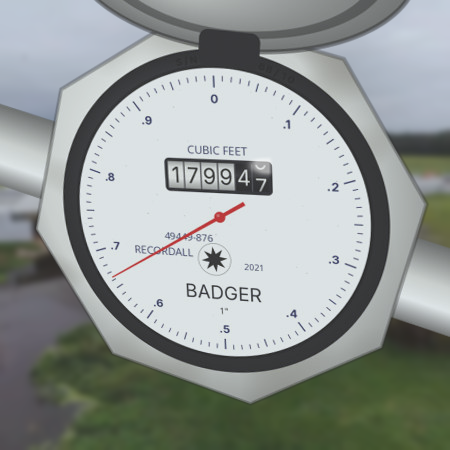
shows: 179946.66 ft³
